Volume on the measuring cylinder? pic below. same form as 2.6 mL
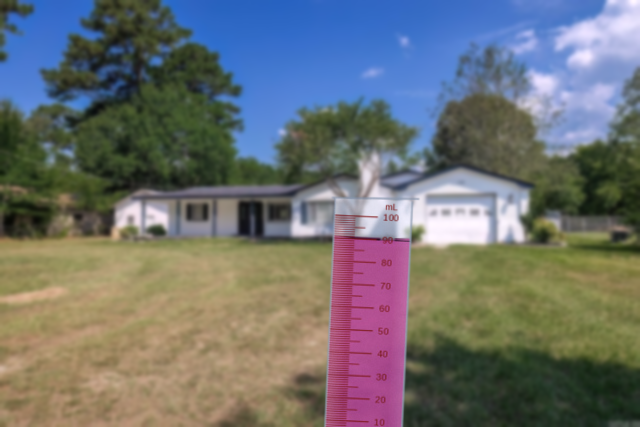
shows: 90 mL
